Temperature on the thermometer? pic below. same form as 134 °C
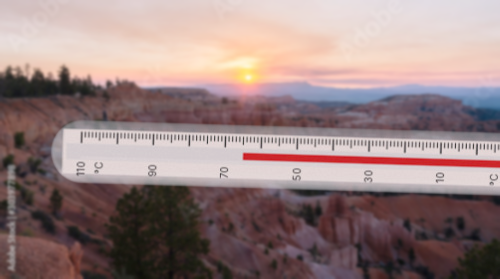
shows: 65 °C
